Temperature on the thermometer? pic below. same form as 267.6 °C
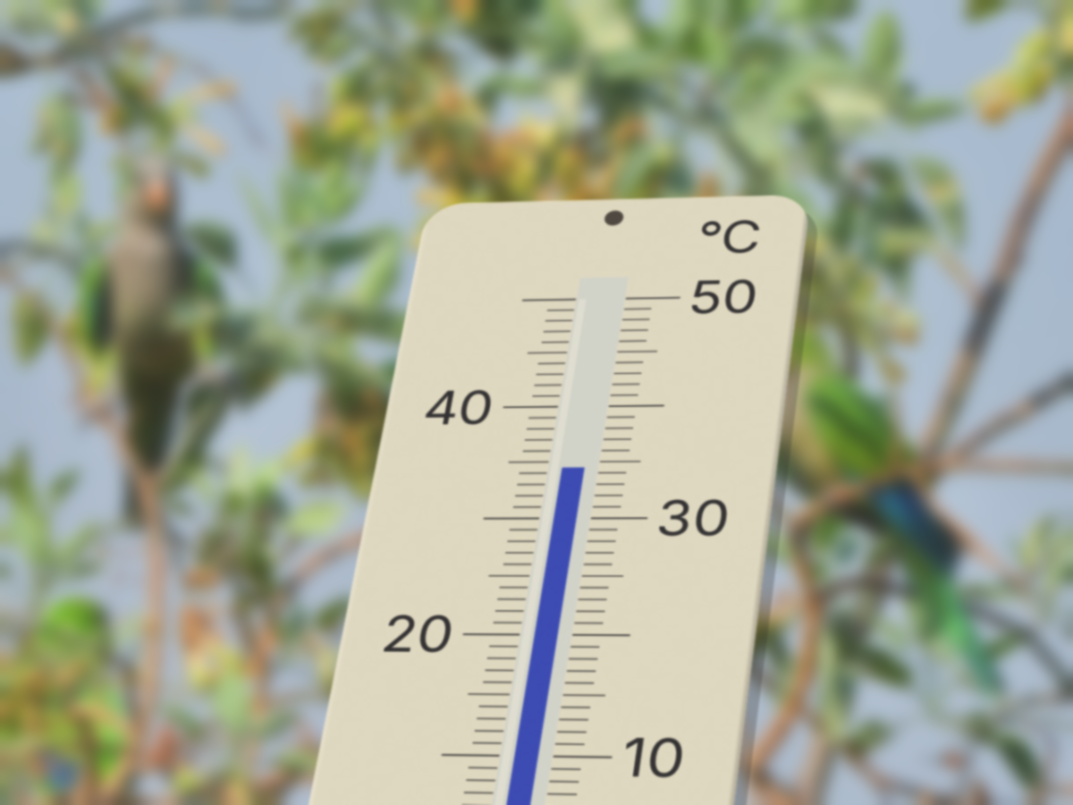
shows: 34.5 °C
